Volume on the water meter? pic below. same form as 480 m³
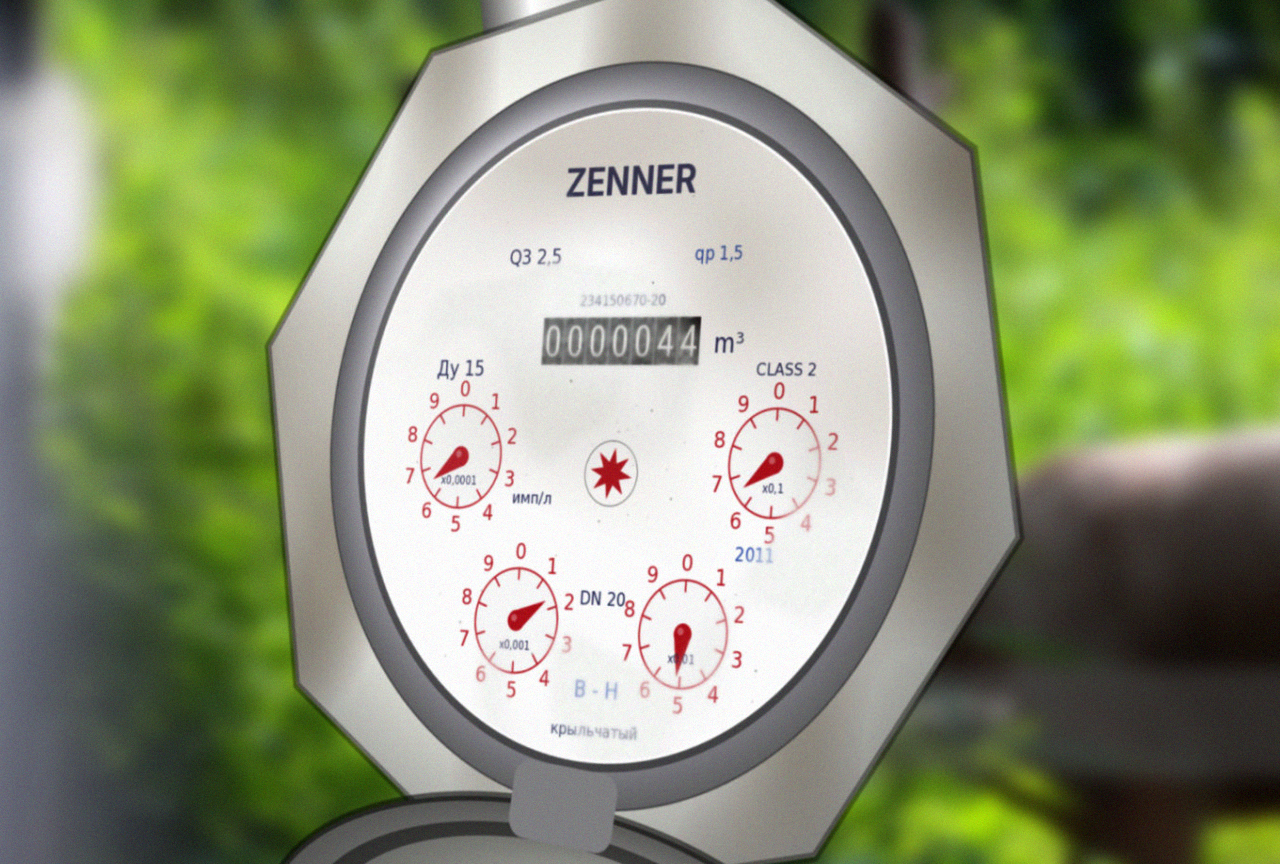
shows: 44.6516 m³
